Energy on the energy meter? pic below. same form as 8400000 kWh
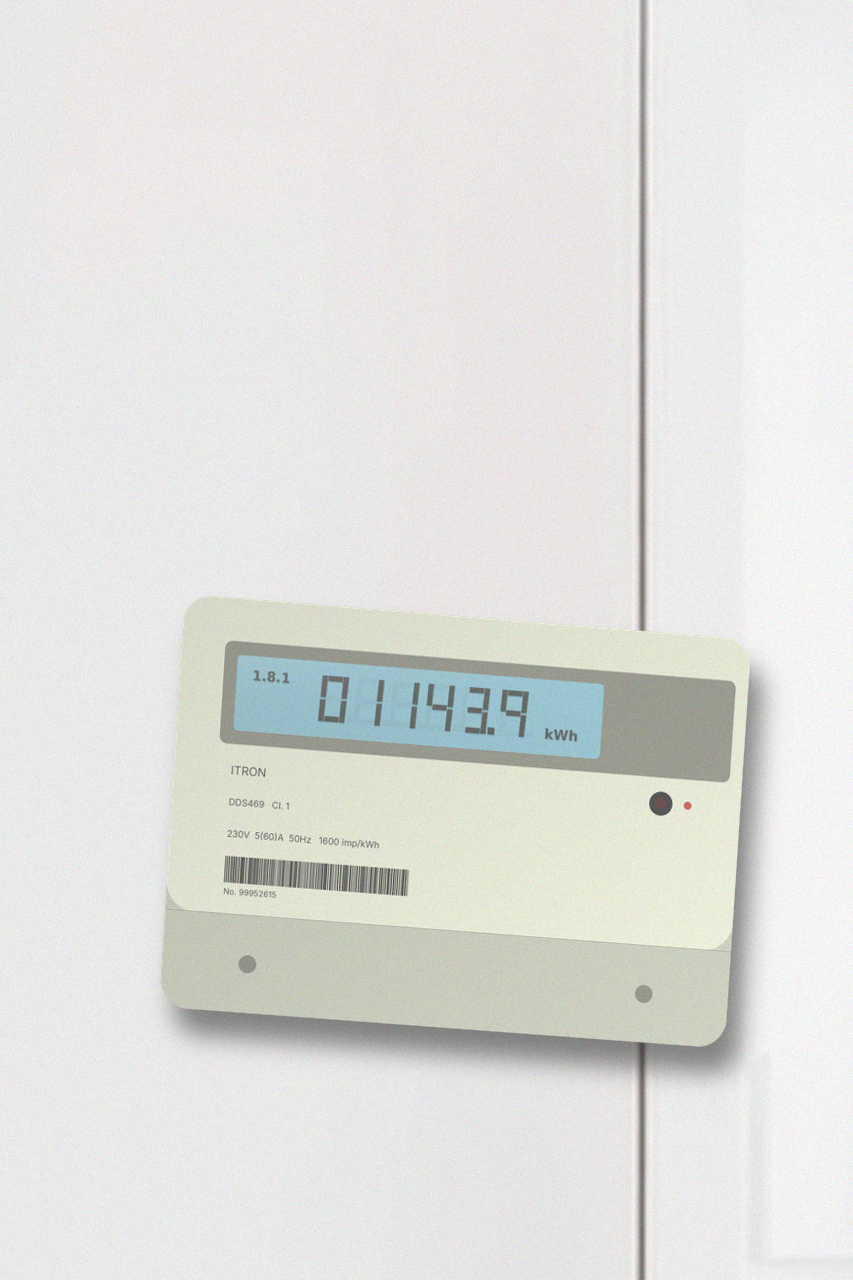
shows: 1143.9 kWh
